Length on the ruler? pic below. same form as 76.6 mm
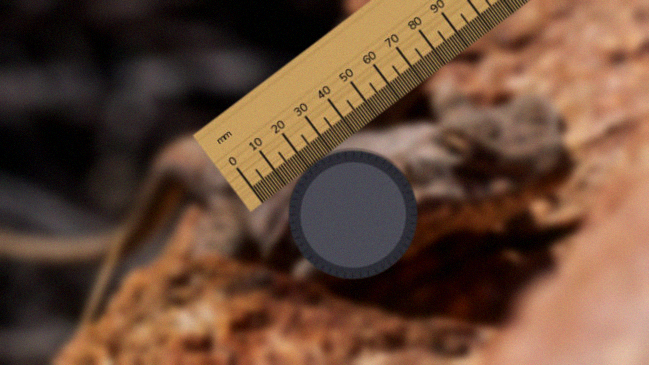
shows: 45 mm
